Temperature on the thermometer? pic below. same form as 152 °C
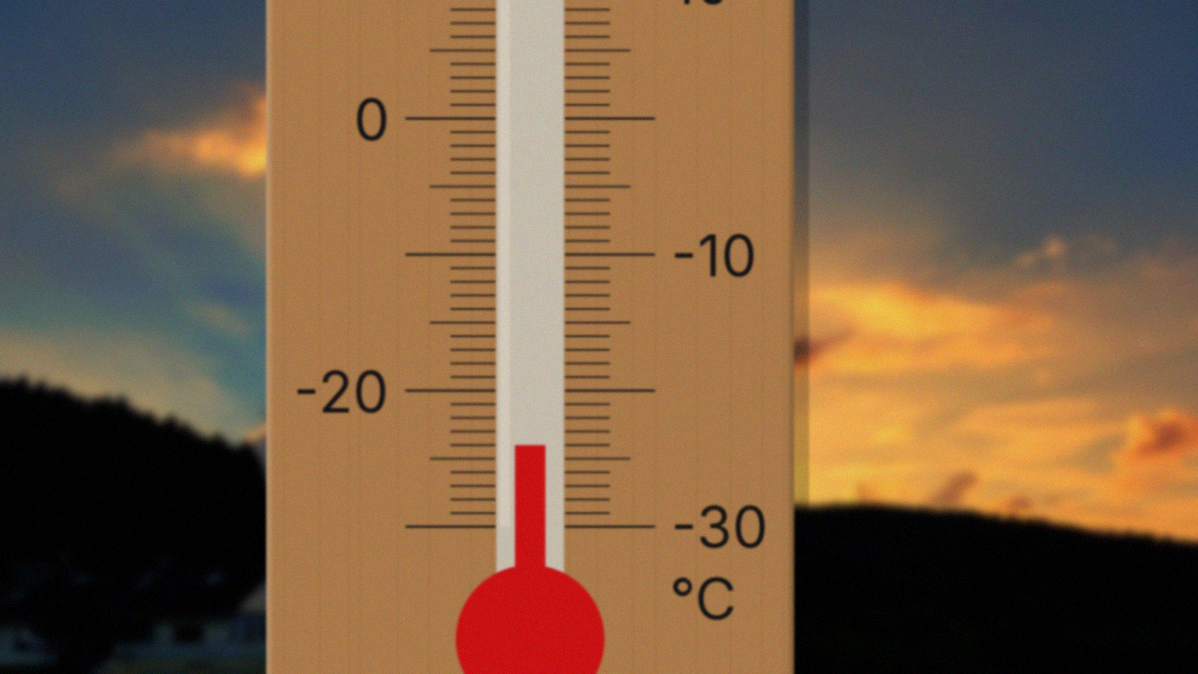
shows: -24 °C
